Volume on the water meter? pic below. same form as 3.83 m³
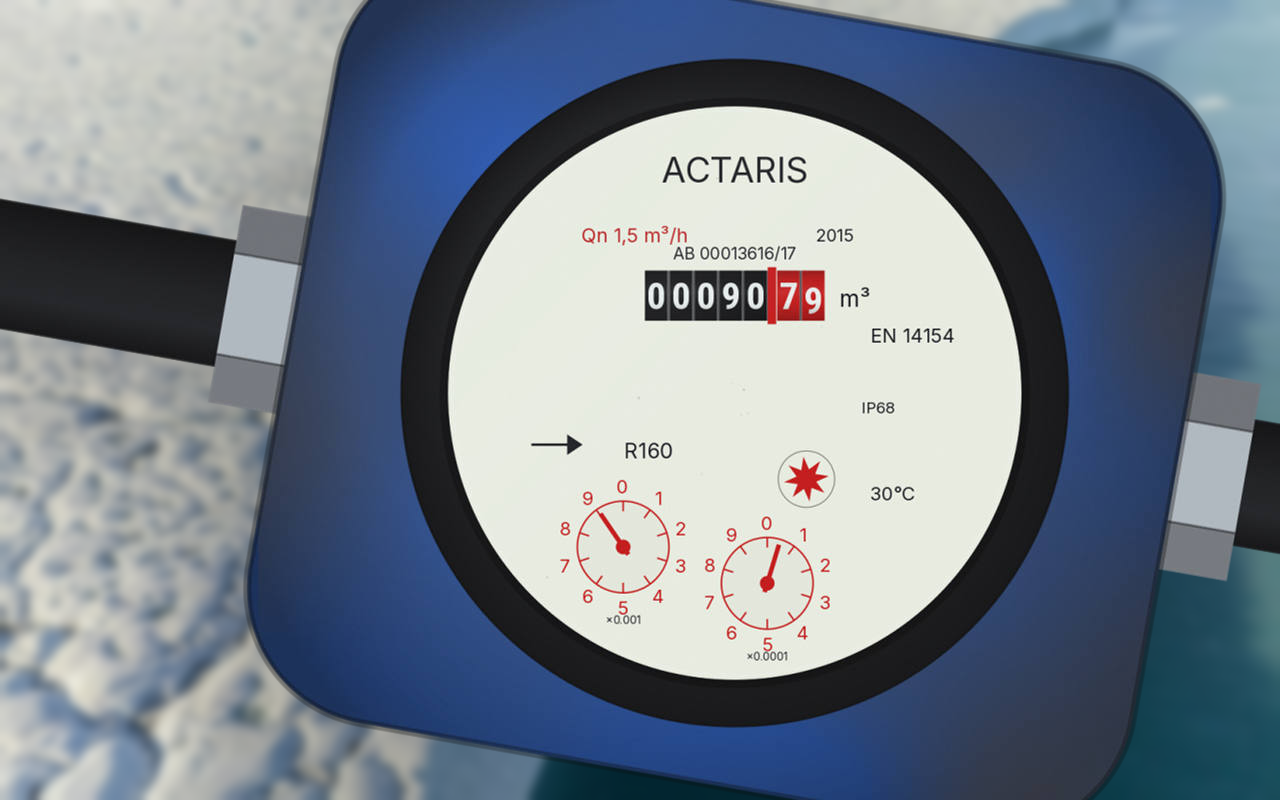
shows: 90.7890 m³
